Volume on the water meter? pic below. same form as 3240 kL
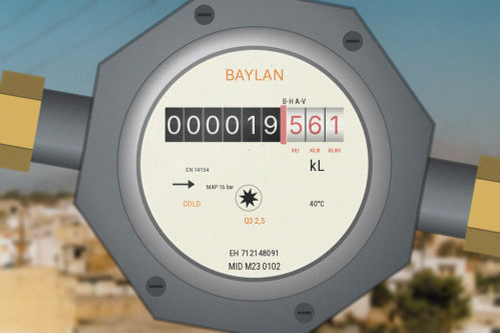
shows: 19.561 kL
